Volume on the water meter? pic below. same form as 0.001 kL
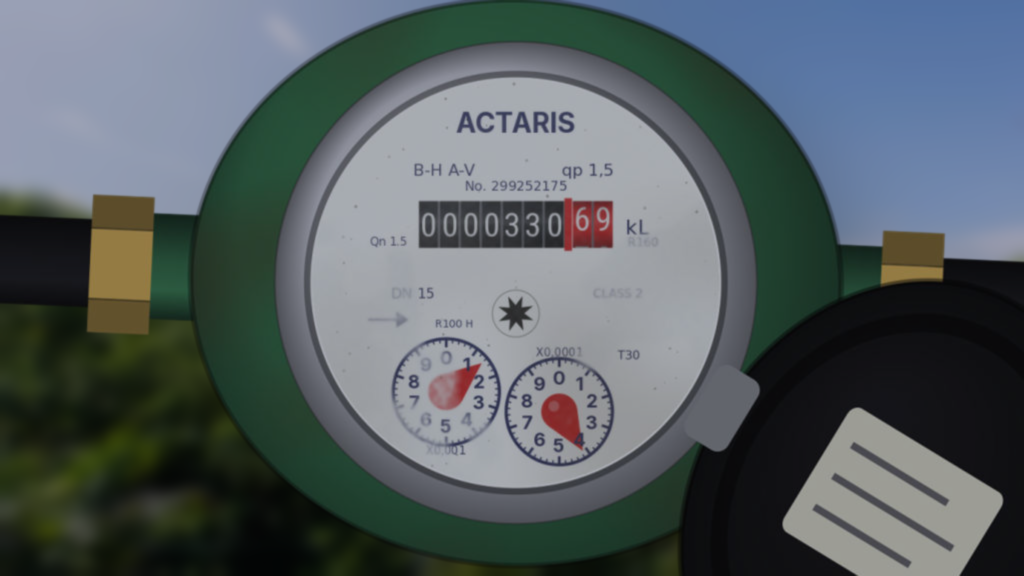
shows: 330.6914 kL
